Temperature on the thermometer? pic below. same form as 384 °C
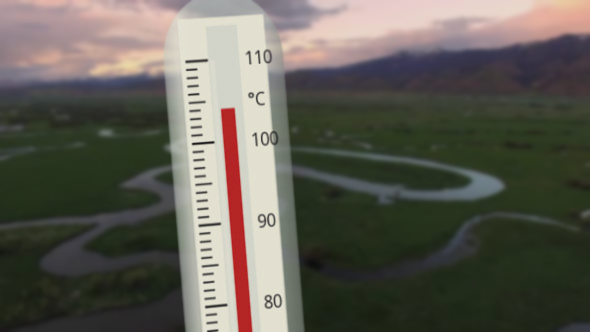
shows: 104 °C
